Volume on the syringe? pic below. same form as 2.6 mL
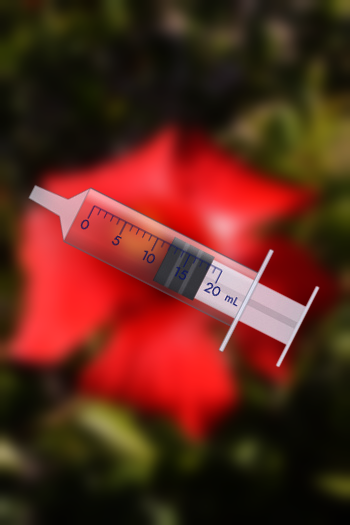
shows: 12 mL
